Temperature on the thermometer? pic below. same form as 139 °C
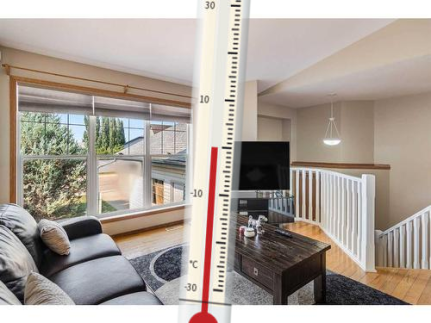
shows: 0 °C
